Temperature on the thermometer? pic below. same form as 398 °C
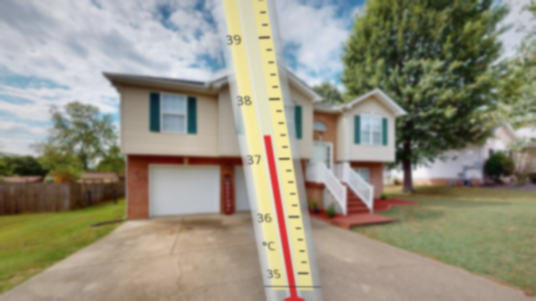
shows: 37.4 °C
